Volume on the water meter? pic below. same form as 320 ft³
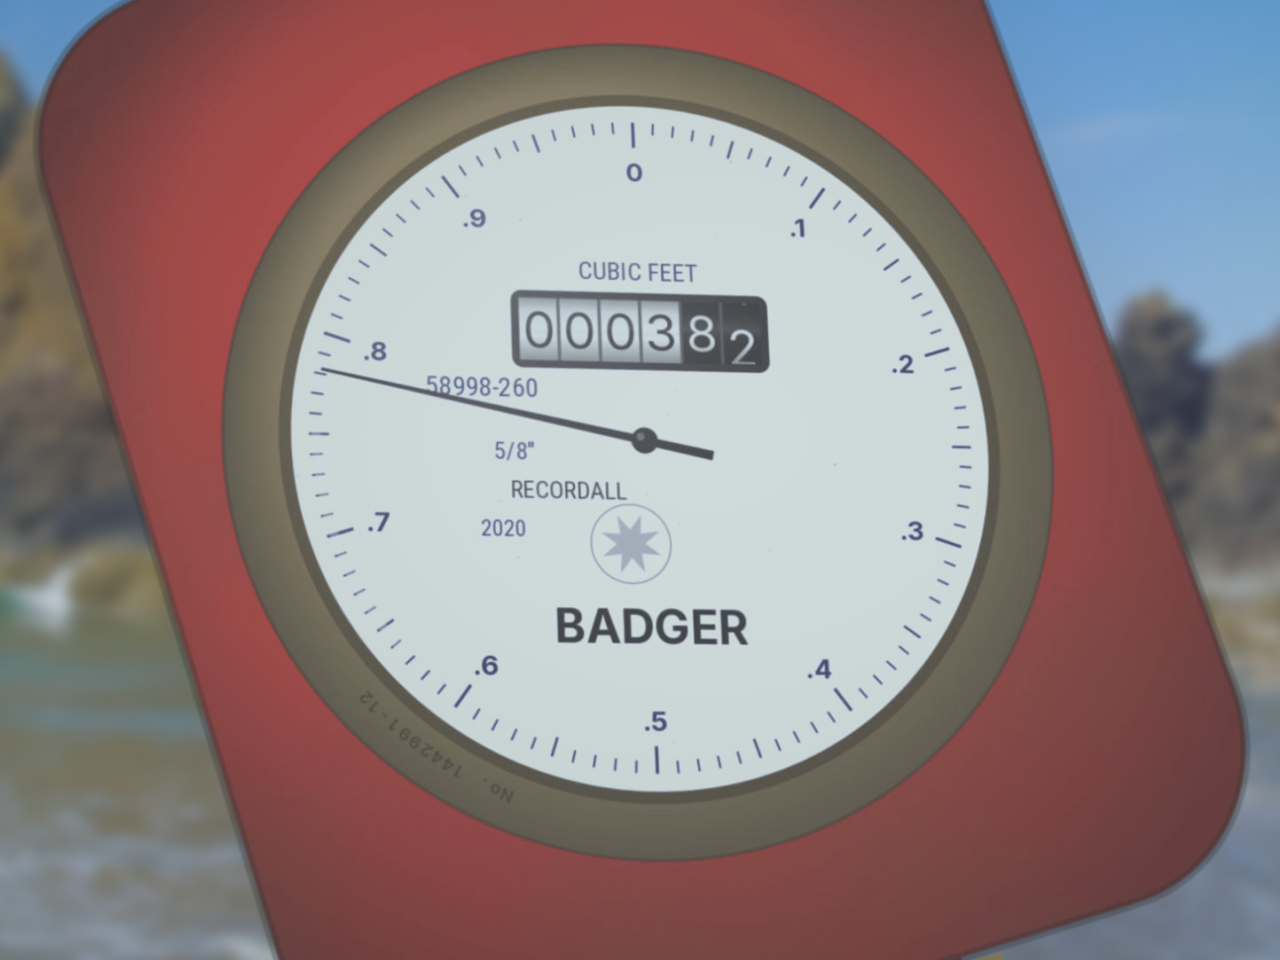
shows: 381.78 ft³
